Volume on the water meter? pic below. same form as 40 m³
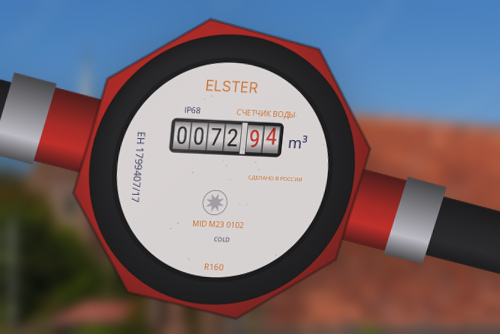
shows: 72.94 m³
